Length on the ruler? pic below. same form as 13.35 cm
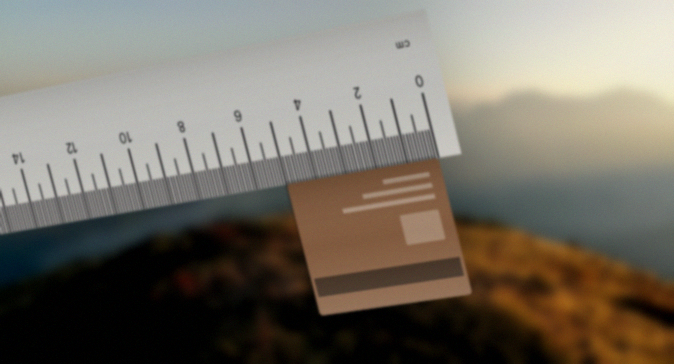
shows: 5 cm
